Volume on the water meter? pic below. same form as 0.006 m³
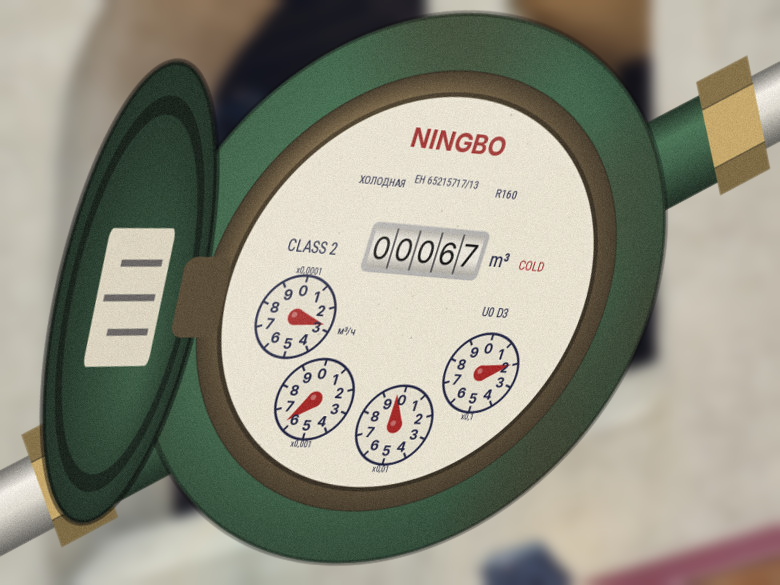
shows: 67.1962 m³
